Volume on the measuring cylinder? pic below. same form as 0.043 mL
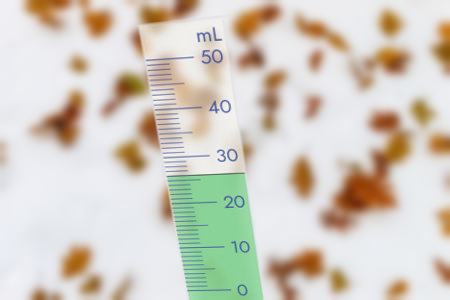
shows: 26 mL
